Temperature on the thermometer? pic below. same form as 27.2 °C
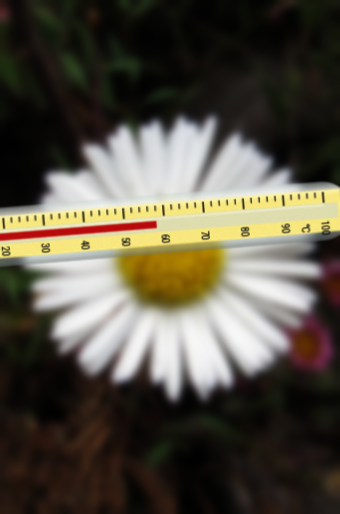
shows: 58 °C
